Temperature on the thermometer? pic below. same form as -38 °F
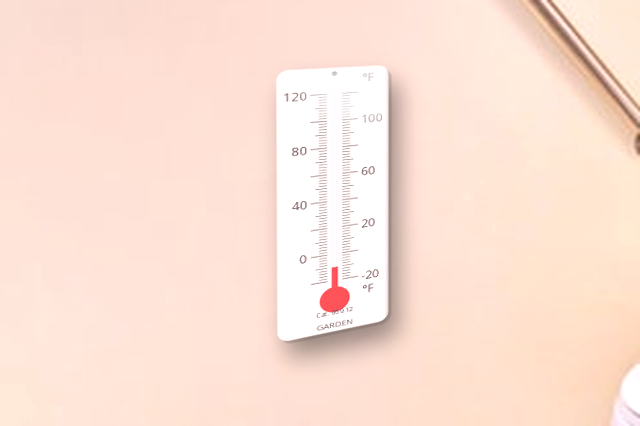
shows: -10 °F
